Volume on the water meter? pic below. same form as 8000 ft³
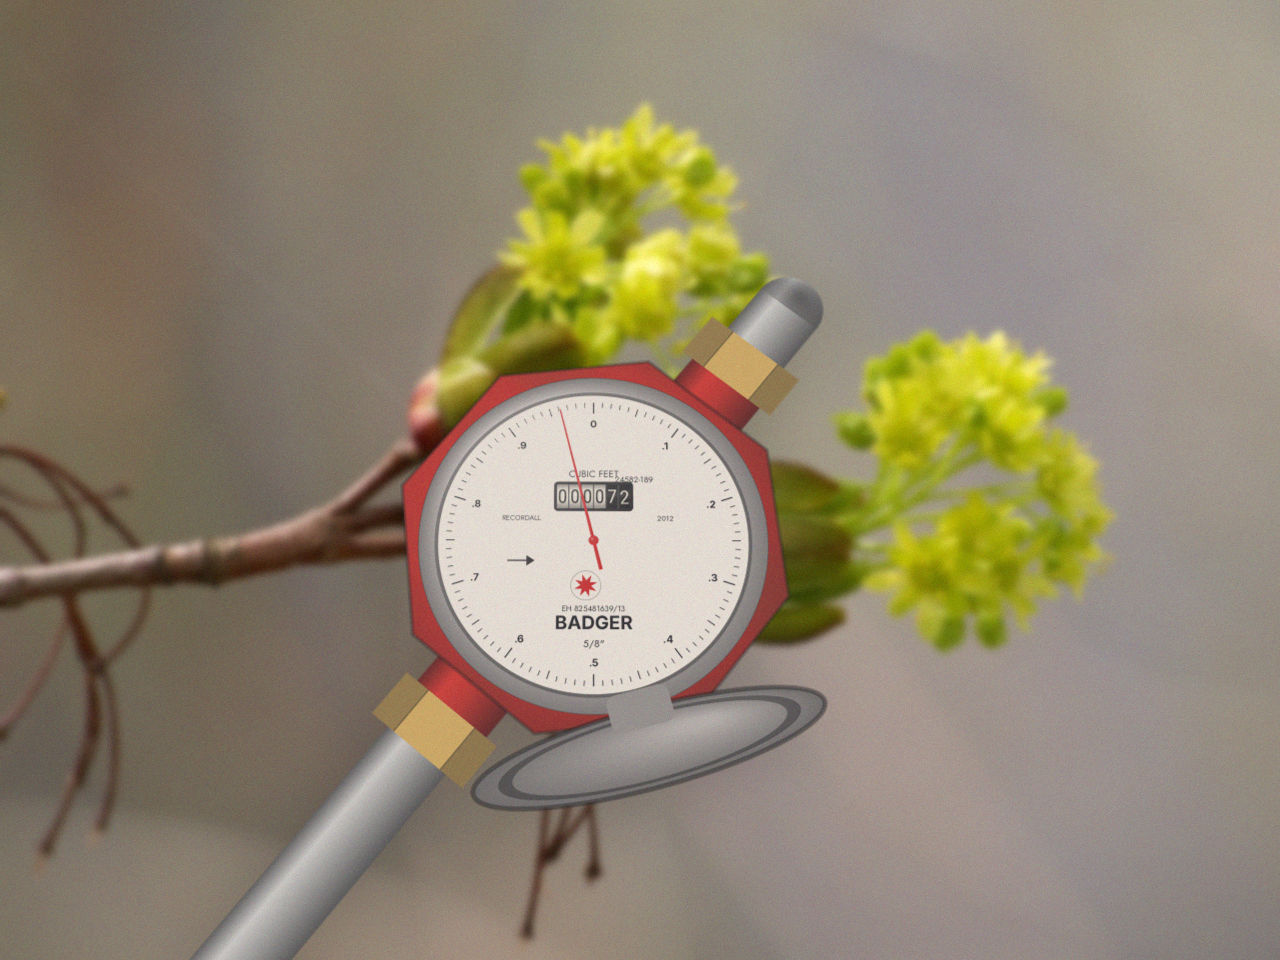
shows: 71.96 ft³
